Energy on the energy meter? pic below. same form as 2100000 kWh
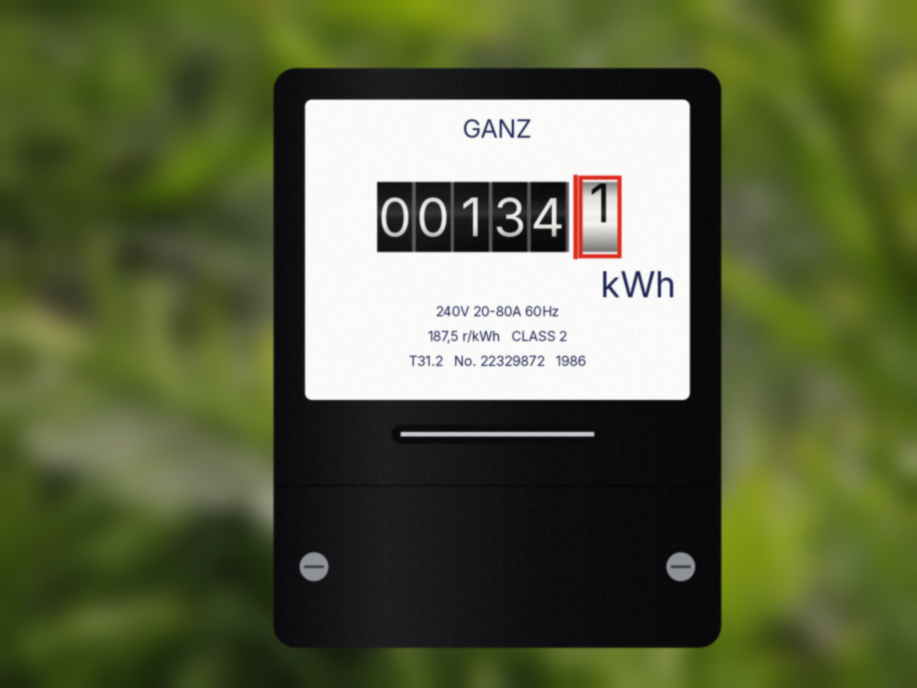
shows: 134.1 kWh
